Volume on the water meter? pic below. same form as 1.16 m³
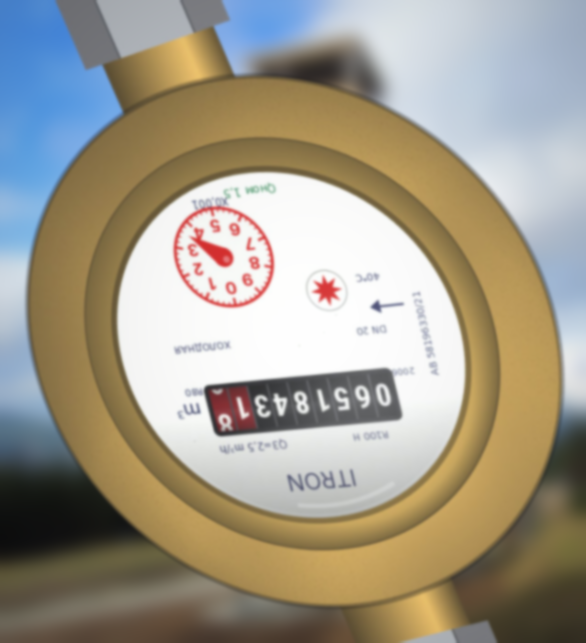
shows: 651843.183 m³
